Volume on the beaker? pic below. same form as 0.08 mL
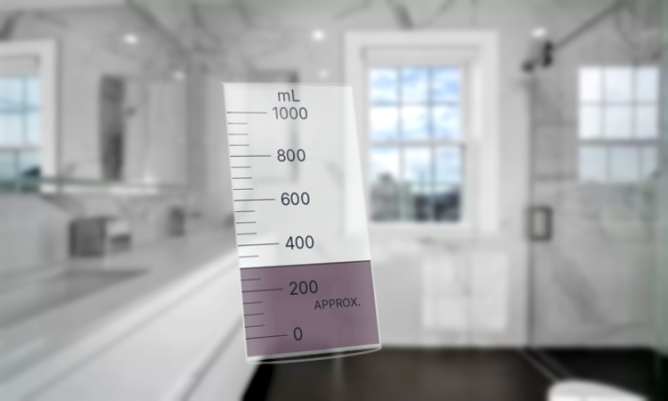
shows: 300 mL
